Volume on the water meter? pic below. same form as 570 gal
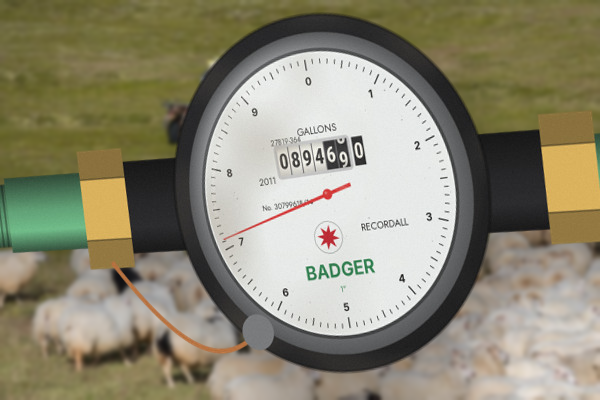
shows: 894687.1 gal
